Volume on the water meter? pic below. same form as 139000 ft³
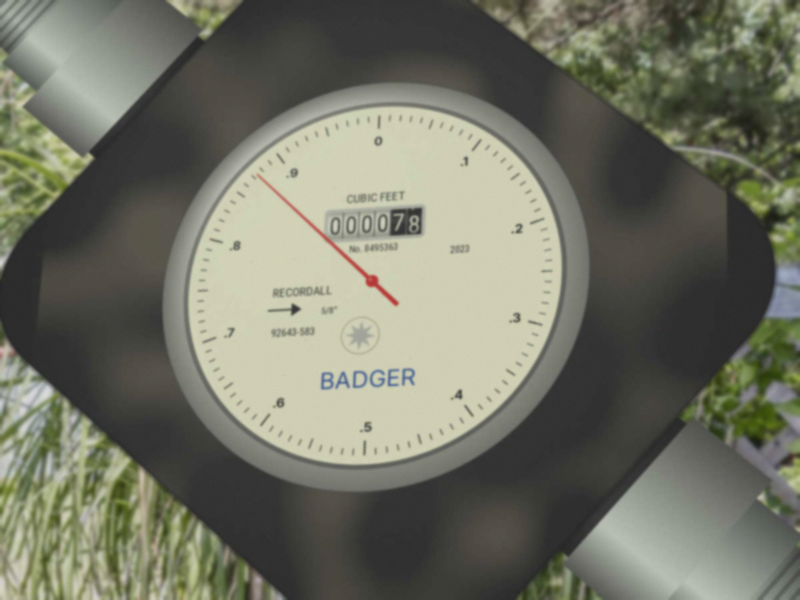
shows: 77.87 ft³
